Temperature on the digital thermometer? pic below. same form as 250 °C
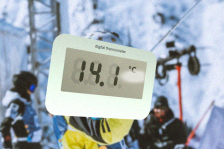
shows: 14.1 °C
